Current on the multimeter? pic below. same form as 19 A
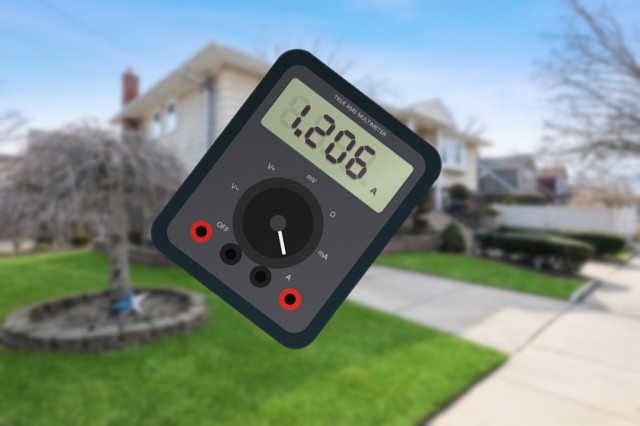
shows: 1.206 A
